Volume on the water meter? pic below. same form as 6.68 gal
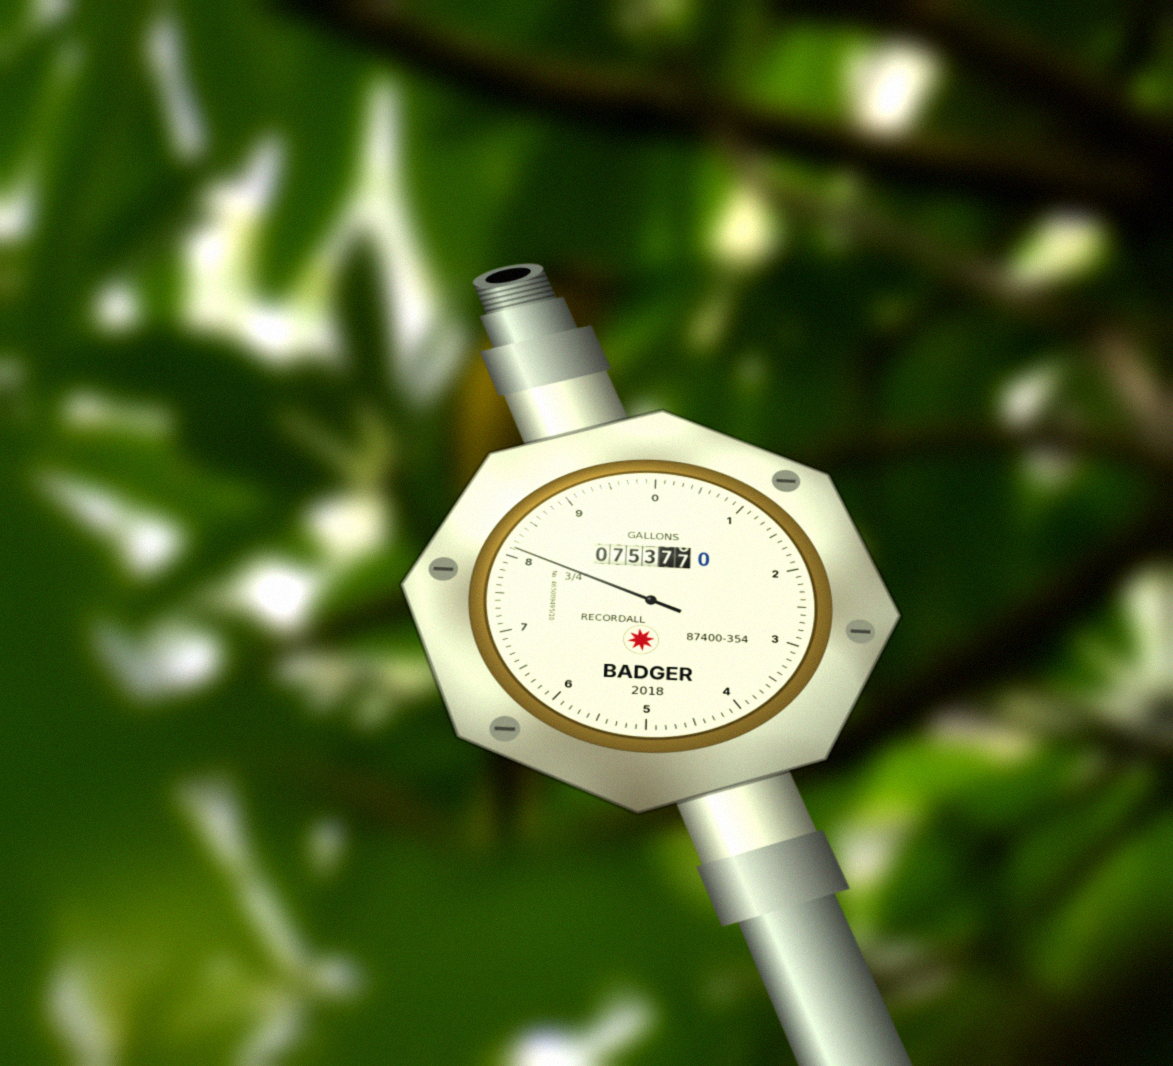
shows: 753768.1 gal
